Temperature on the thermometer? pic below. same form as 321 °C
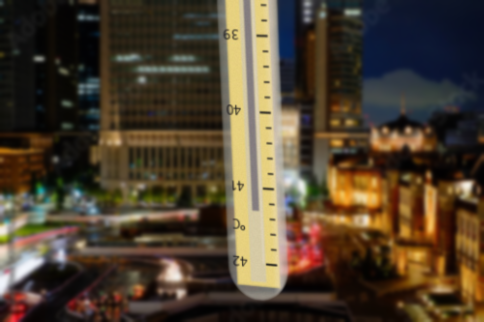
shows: 41.3 °C
